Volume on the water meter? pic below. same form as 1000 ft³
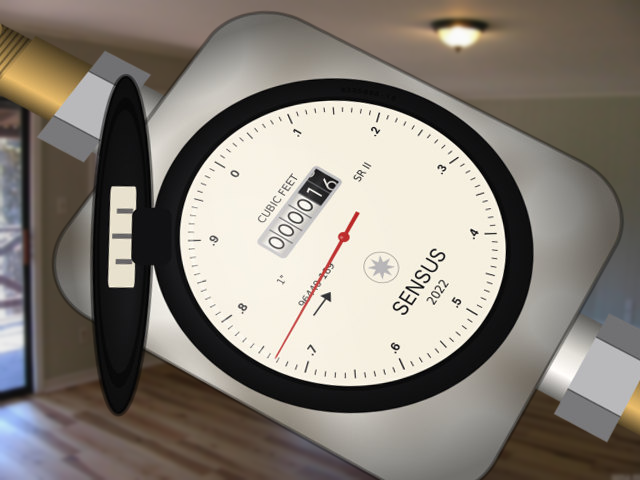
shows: 15.73 ft³
